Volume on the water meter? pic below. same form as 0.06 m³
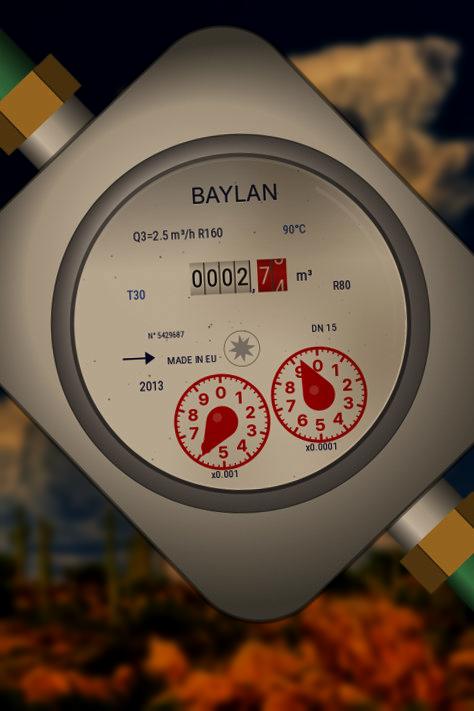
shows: 2.7359 m³
